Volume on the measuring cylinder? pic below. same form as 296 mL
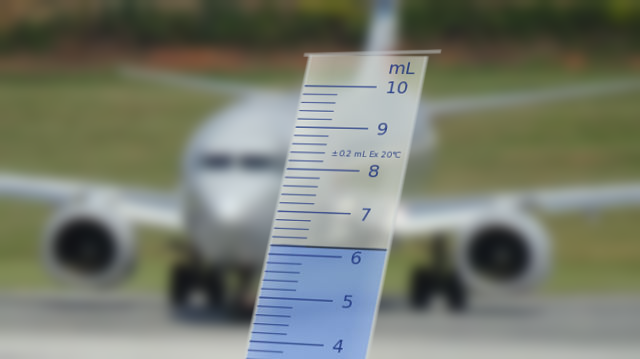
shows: 6.2 mL
